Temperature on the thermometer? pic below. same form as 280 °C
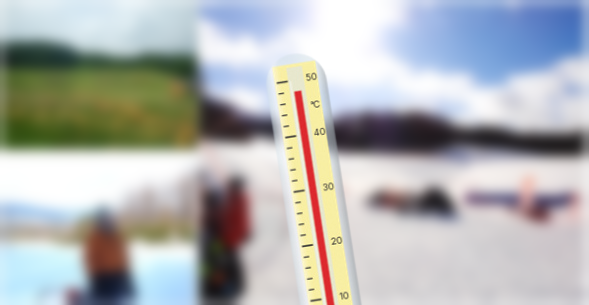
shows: 48 °C
